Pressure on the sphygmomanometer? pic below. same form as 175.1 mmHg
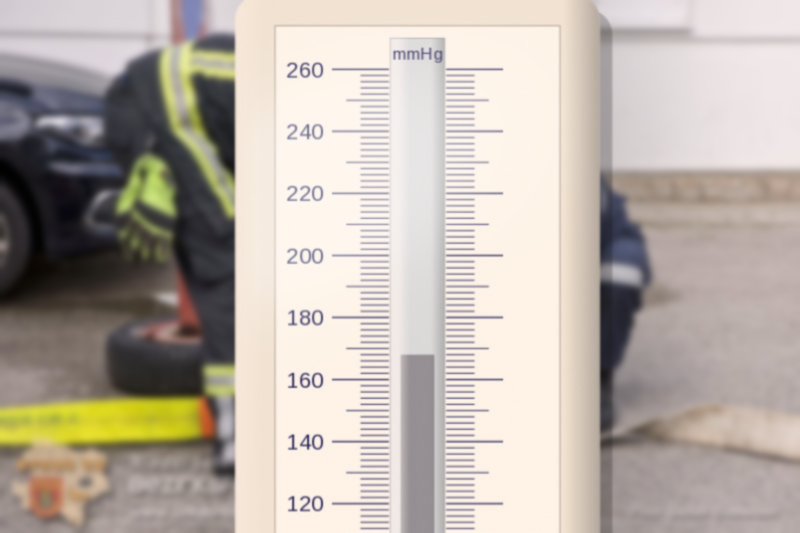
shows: 168 mmHg
